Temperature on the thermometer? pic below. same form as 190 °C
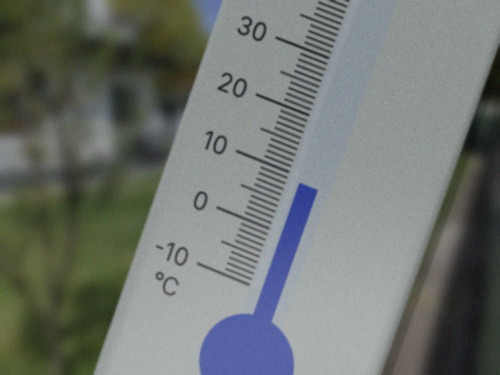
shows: 9 °C
